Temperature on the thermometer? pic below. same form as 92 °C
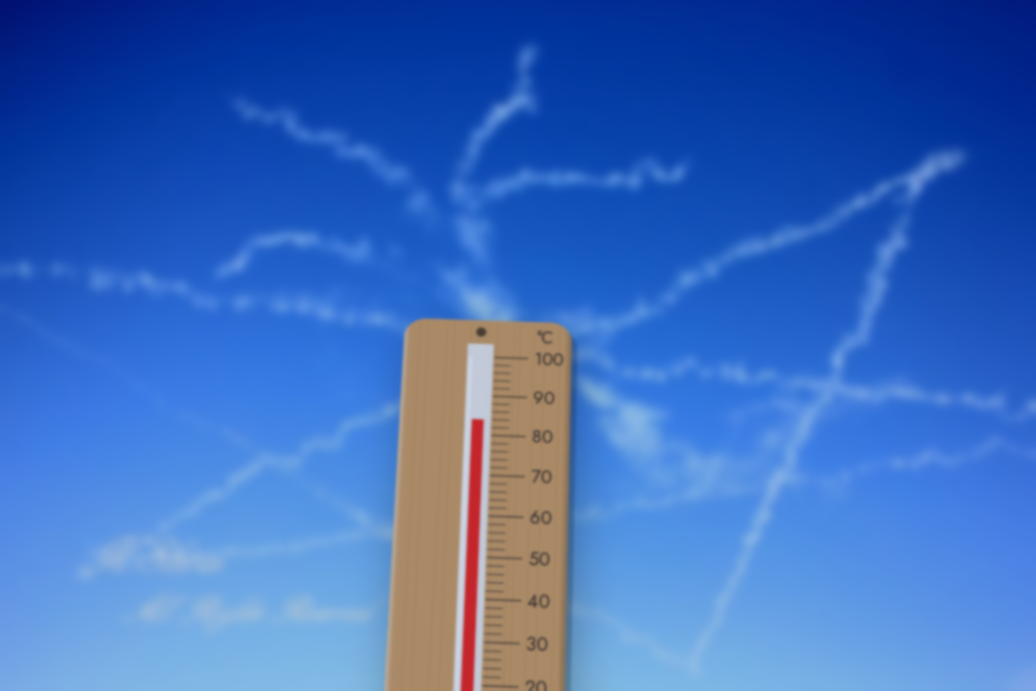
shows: 84 °C
